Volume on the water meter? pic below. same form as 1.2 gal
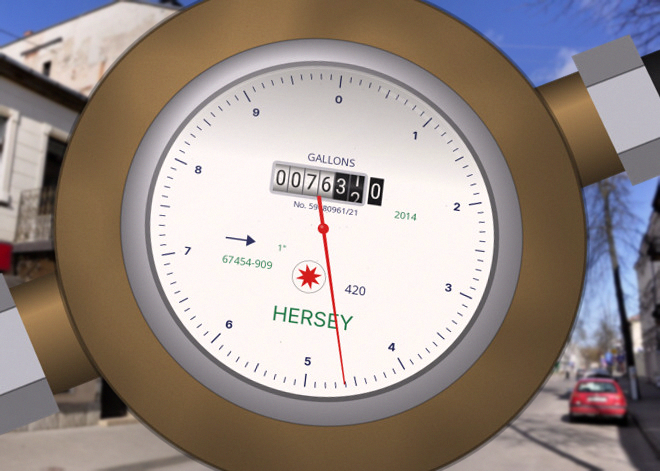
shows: 76314.6 gal
